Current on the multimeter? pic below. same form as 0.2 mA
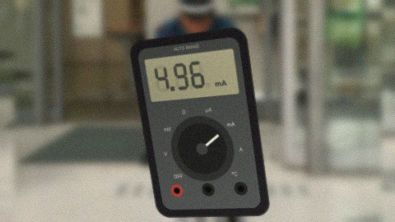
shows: 4.96 mA
